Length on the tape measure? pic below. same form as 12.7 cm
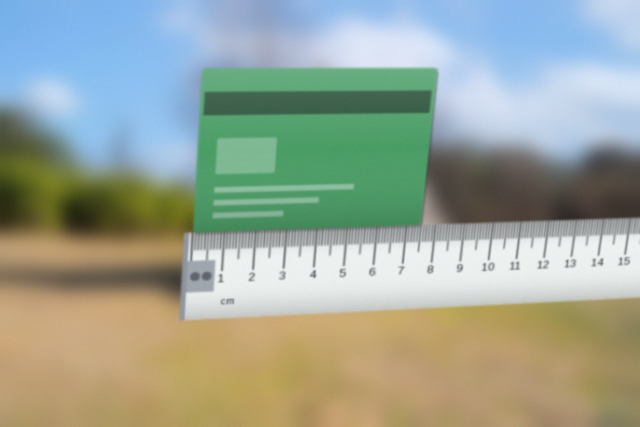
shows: 7.5 cm
